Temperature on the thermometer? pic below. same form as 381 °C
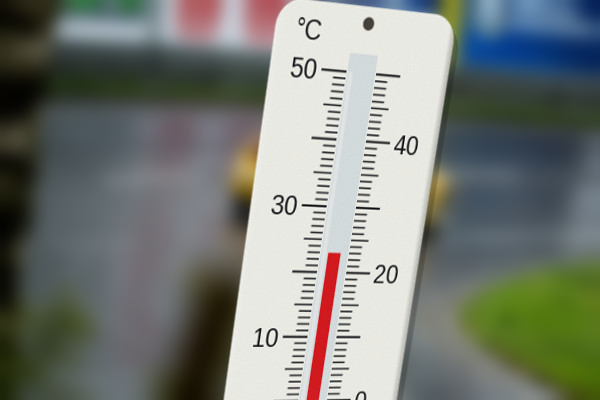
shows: 23 °C
